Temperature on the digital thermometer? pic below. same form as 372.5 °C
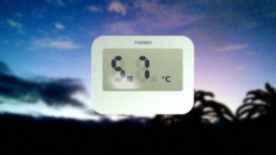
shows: 5.7 °C
